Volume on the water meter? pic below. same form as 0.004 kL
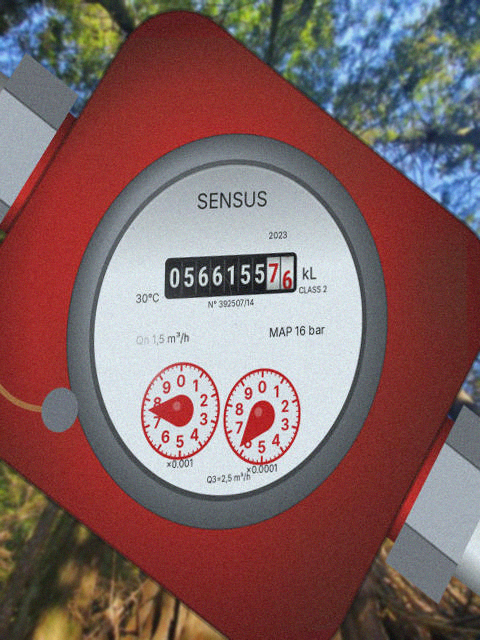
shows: 566155.7576 kL
